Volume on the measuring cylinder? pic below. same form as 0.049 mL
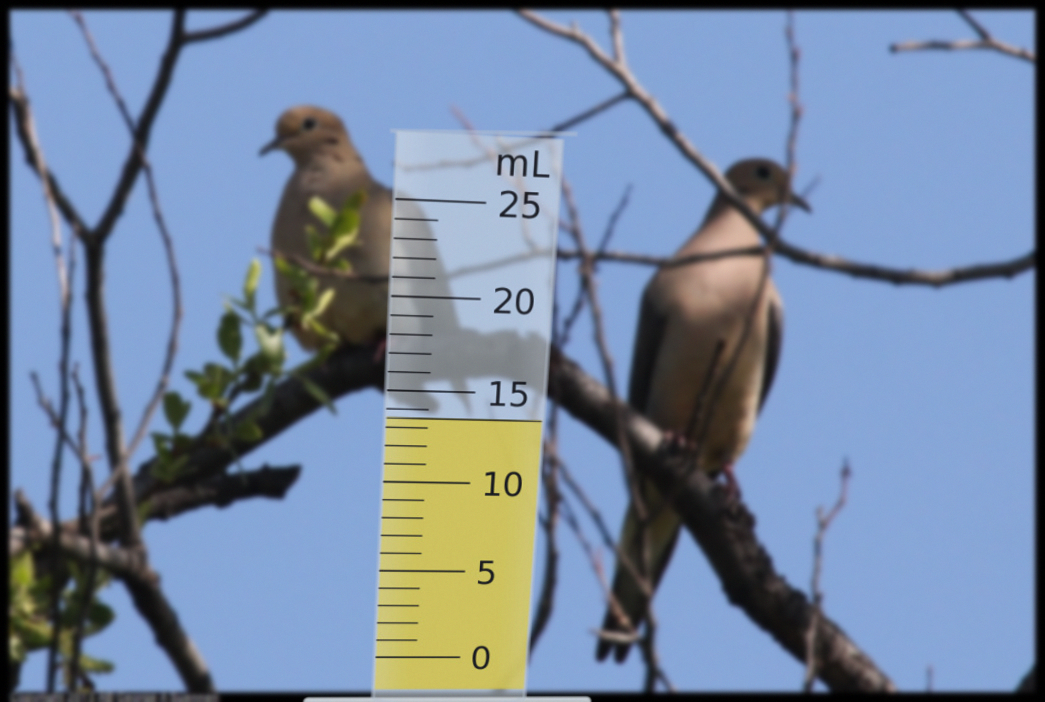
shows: 13.5 mL
